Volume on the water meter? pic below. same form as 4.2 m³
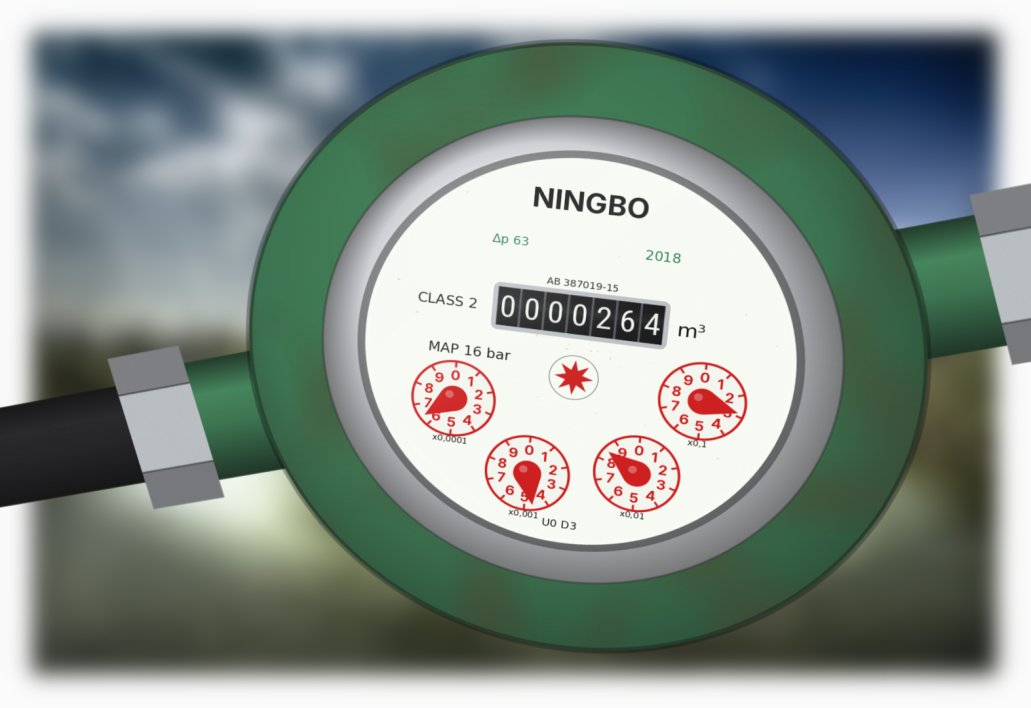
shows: 264.2846 m³
